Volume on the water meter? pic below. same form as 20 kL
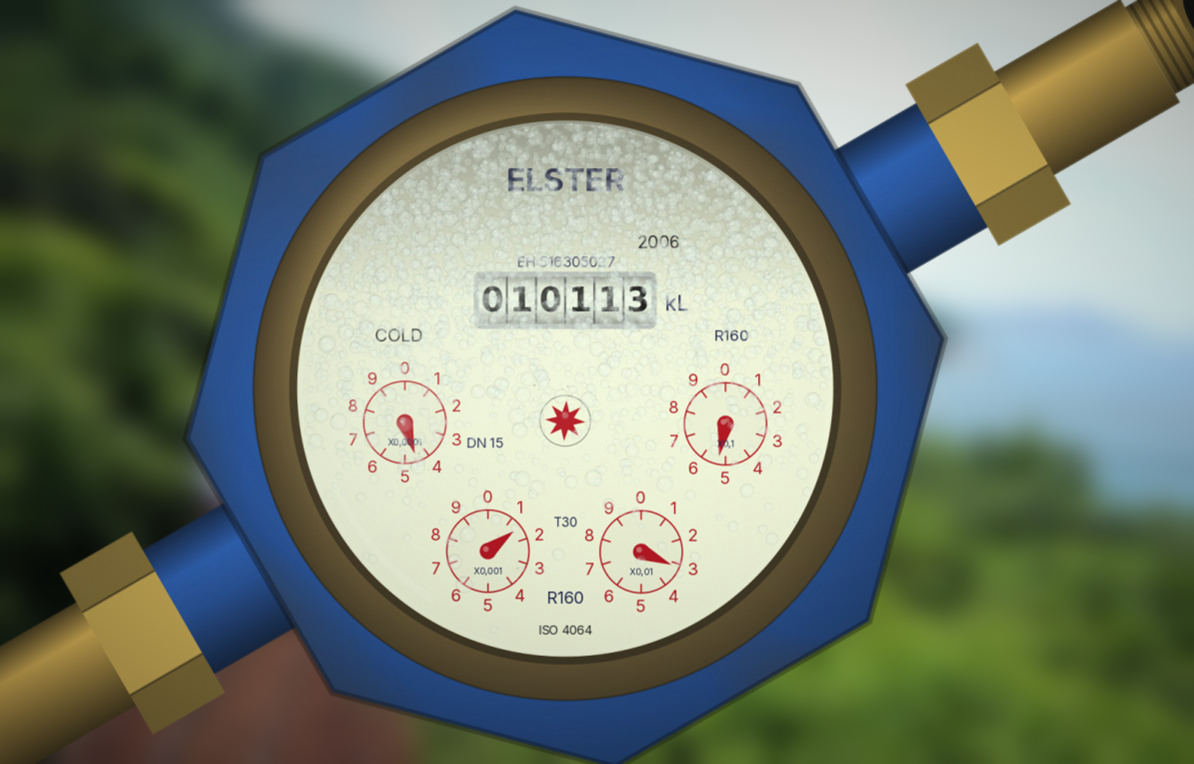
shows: 10113.5314 kL
